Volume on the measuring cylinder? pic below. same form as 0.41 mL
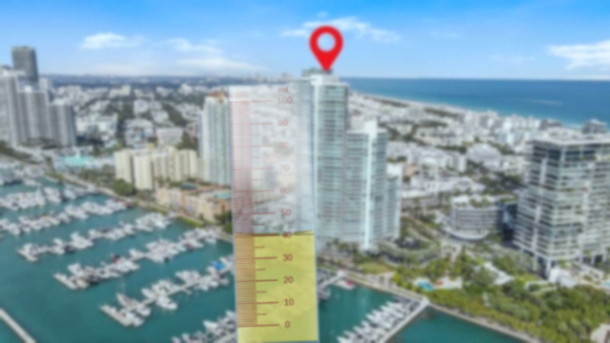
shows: 40 mL
